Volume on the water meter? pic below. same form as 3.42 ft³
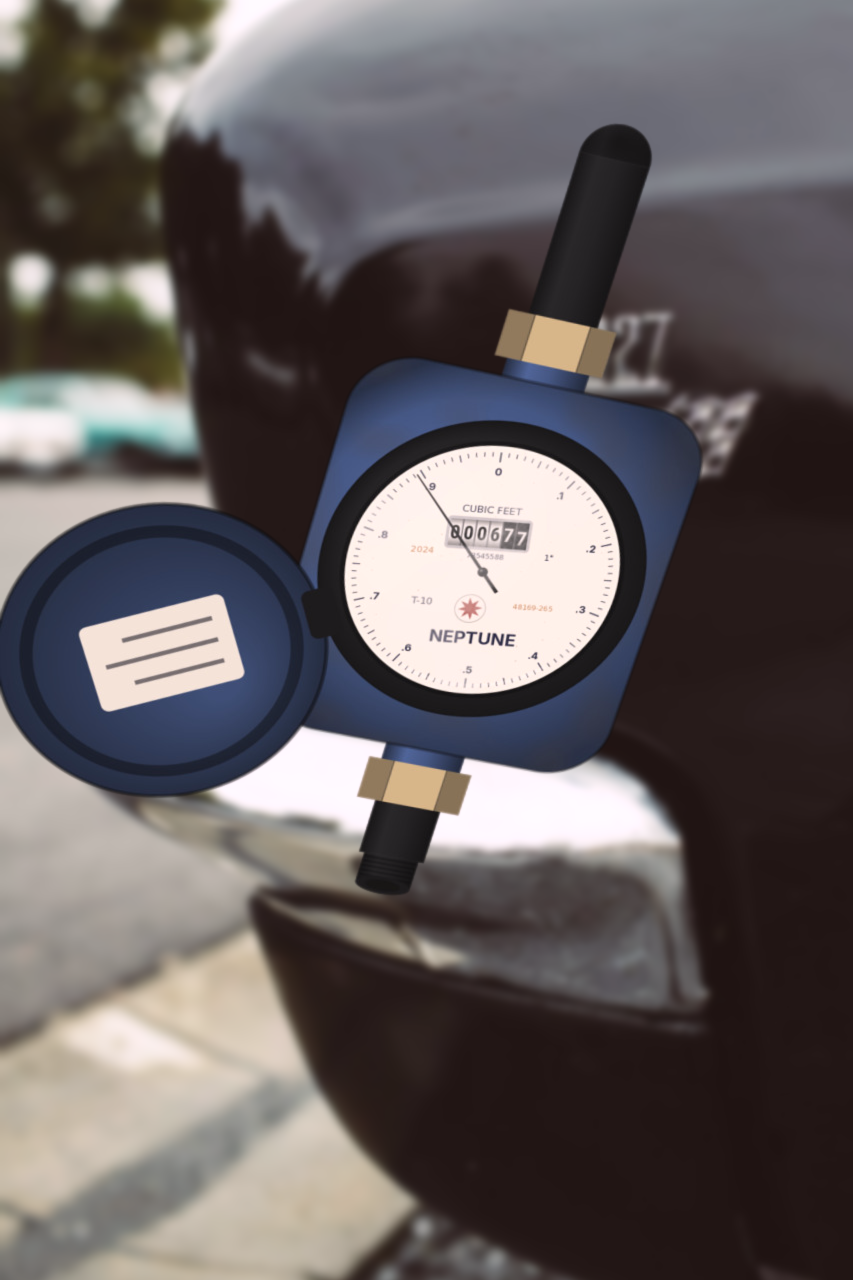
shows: 676.89 ft³
